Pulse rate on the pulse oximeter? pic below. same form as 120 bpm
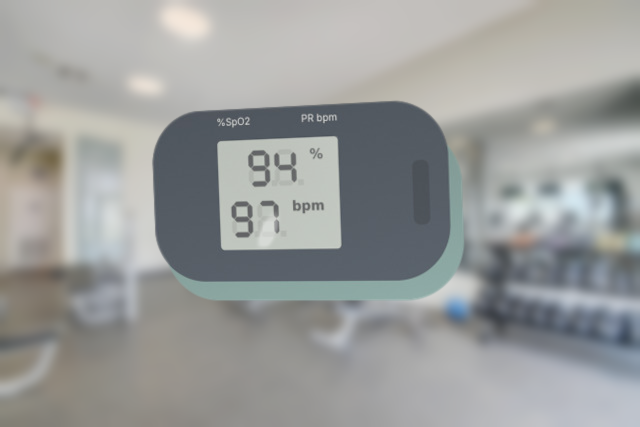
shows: 97 bpm
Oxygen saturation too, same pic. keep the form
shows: 94 %
